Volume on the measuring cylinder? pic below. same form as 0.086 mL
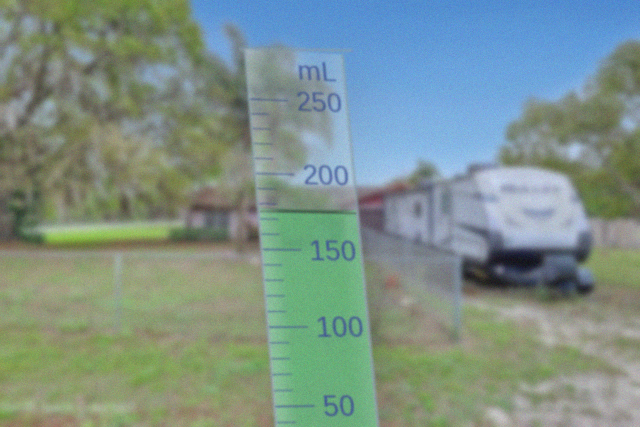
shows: 175 mL
